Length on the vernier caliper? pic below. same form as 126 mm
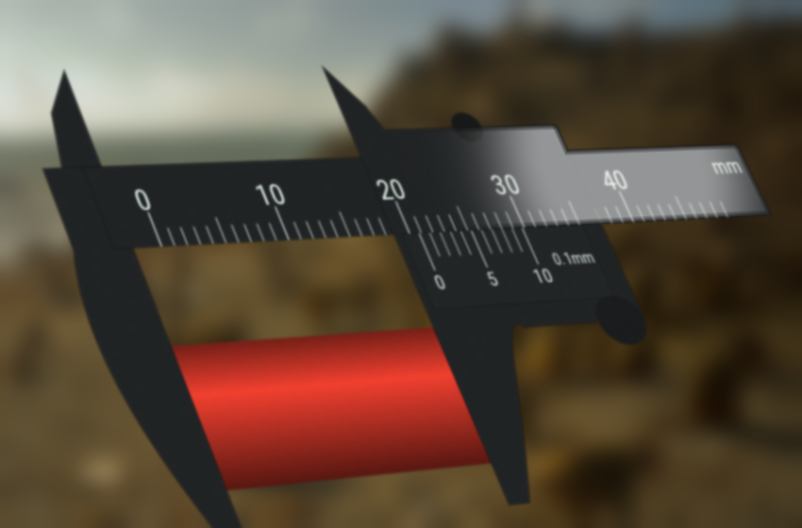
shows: 20.8 mm
